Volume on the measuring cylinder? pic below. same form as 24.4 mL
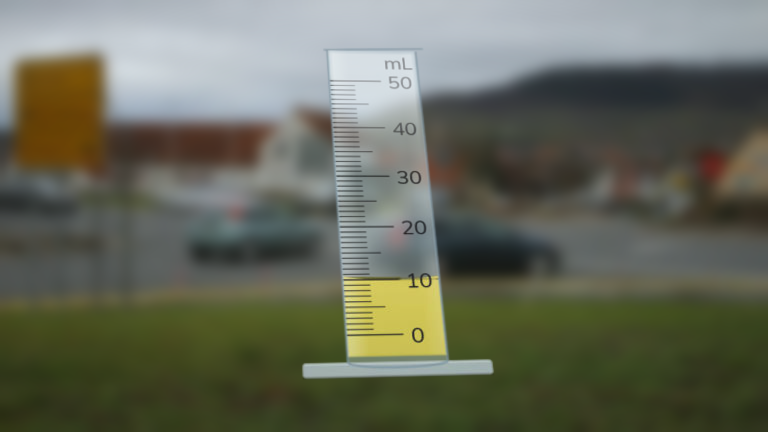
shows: 10 mL
